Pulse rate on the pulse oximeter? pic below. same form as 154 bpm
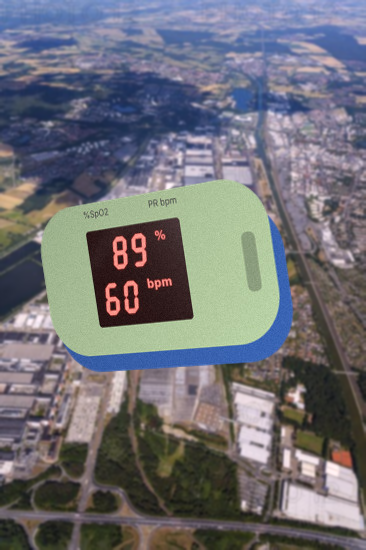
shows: 60 bpm
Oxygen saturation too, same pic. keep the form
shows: 89 %
